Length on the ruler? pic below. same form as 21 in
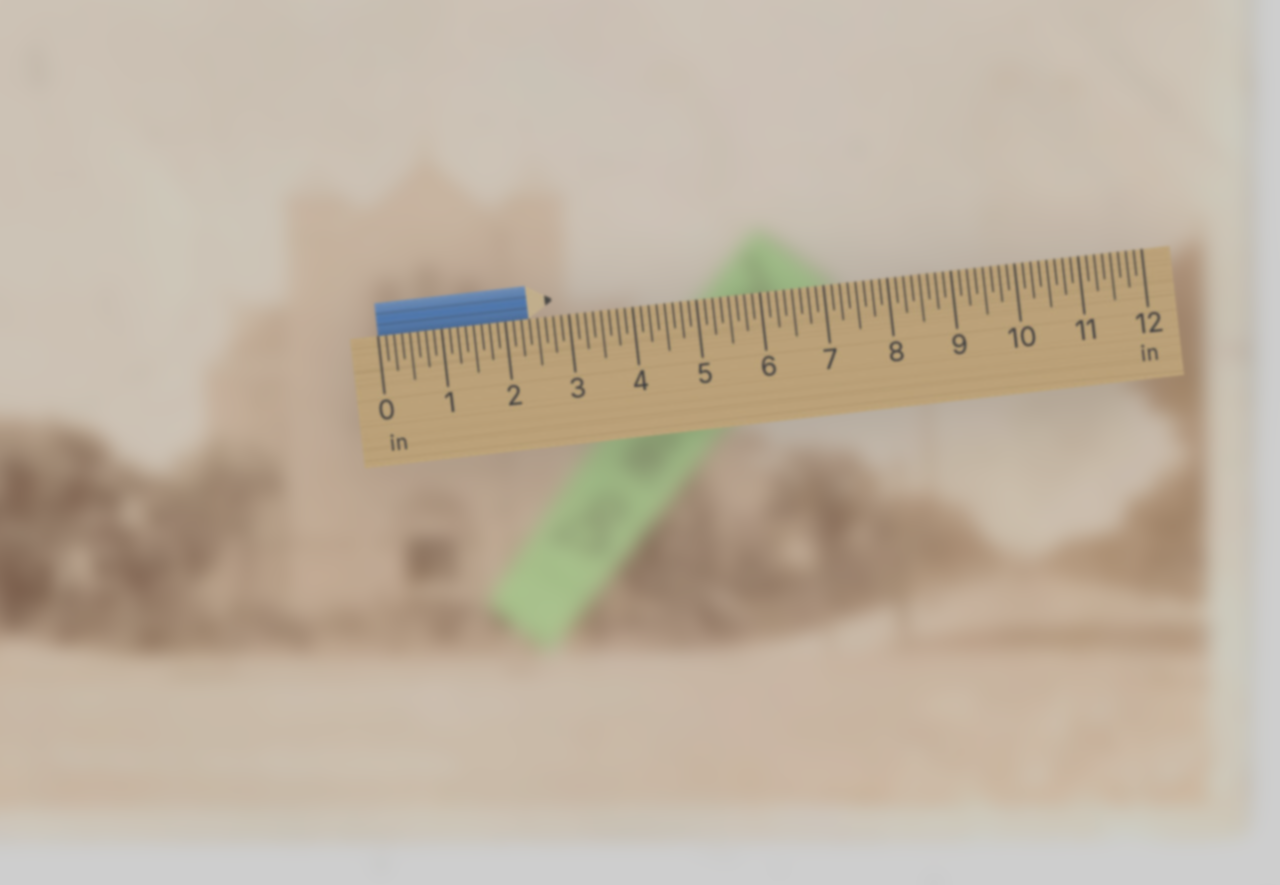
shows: 2.75 in
